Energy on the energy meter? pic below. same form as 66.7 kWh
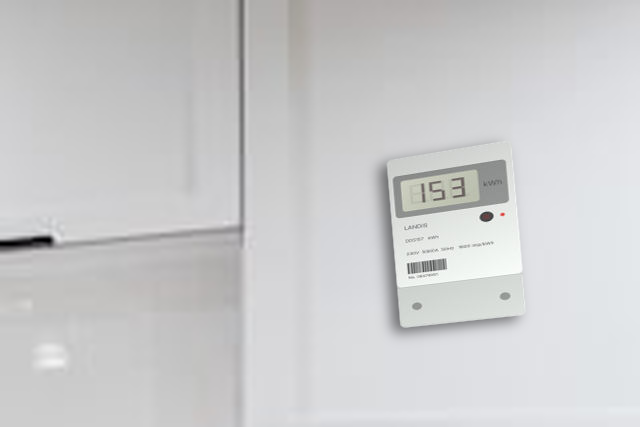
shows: 153 kWh
